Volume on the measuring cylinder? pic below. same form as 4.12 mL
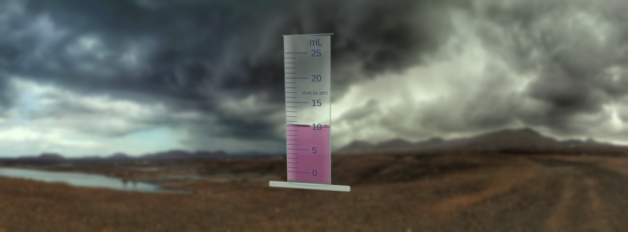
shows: 10 mL
